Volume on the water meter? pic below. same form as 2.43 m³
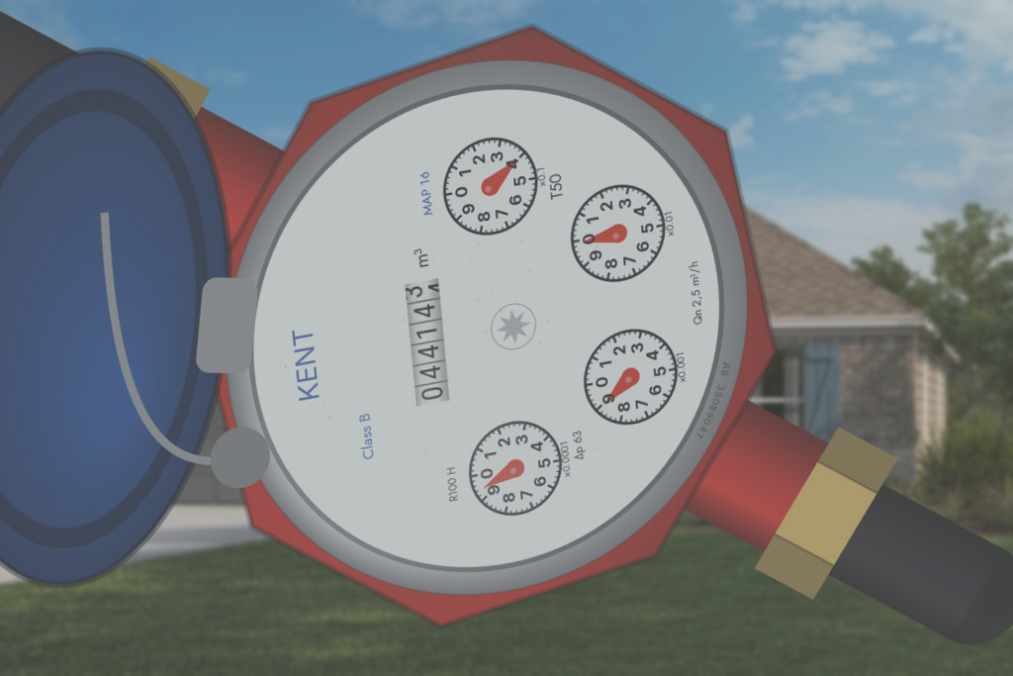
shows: 44143.3989 m³
